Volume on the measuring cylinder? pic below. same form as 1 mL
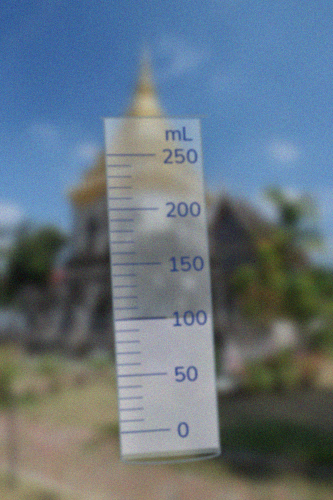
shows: 100 mL
